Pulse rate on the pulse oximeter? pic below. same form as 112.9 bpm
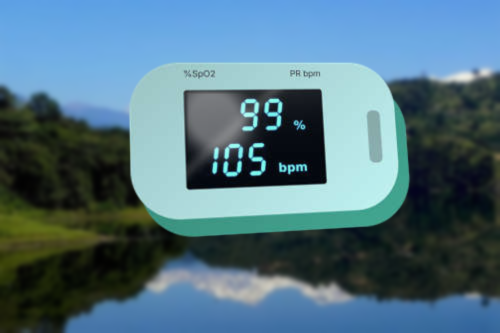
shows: 105 bpm
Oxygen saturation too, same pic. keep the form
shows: 99 %
